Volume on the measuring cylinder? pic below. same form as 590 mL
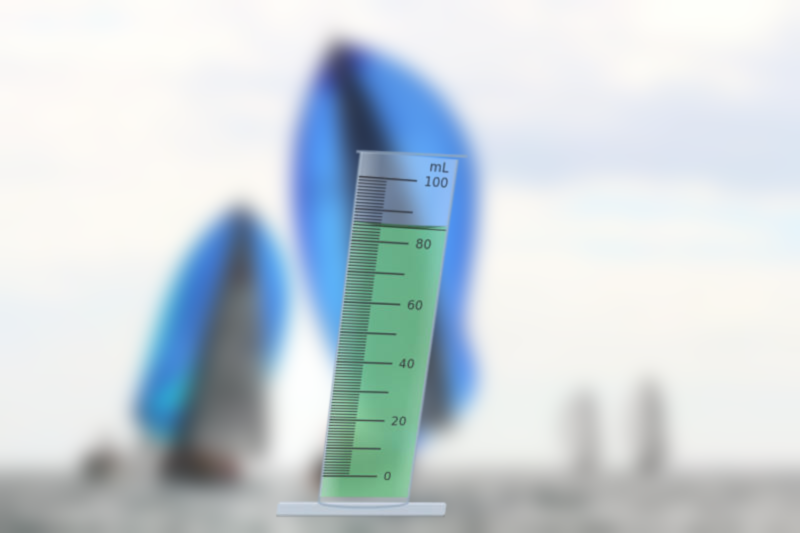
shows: 85 mL
